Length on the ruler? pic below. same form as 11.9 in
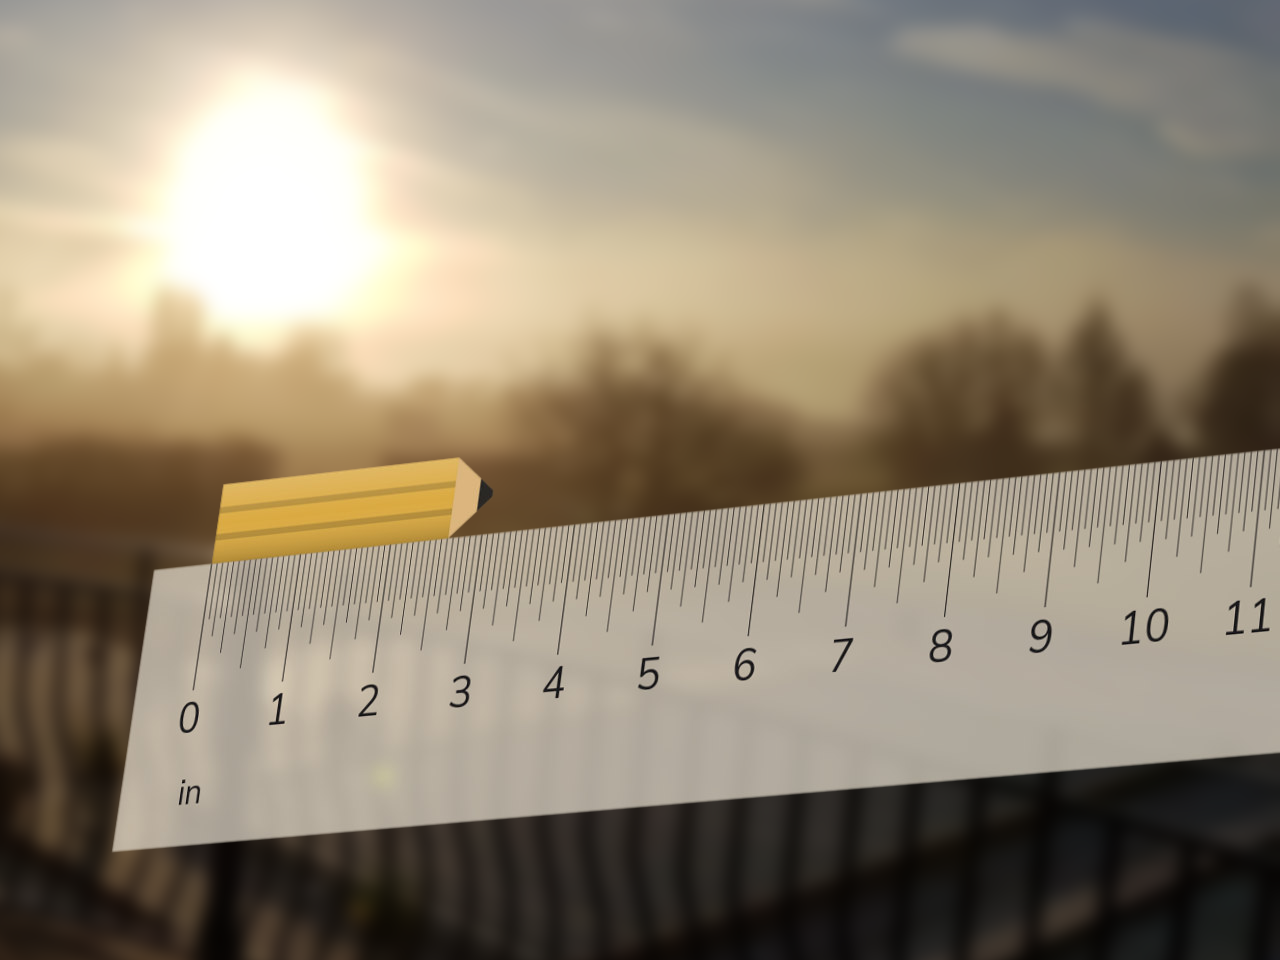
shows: 3.0625 in
